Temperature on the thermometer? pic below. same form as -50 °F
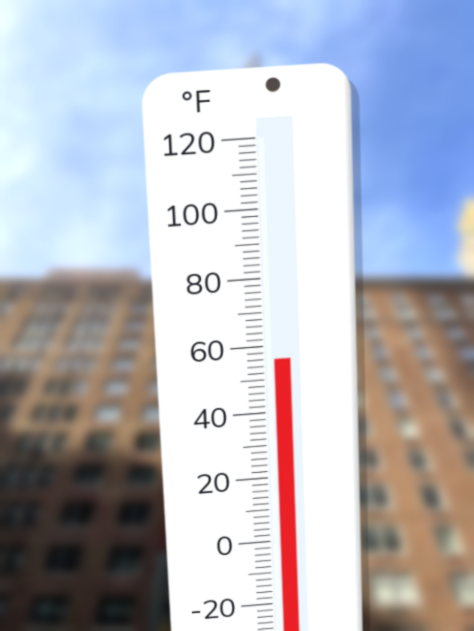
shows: 56 °F
